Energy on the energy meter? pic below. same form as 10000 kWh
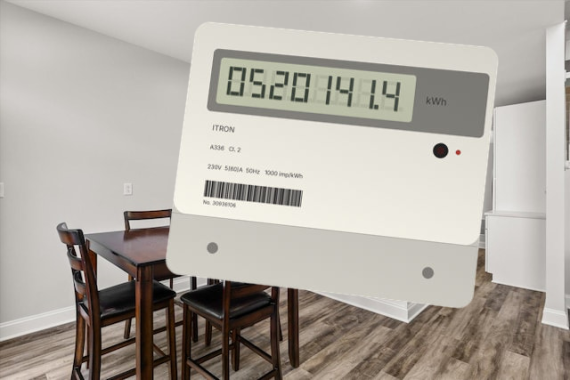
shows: 520141.4 kWh
